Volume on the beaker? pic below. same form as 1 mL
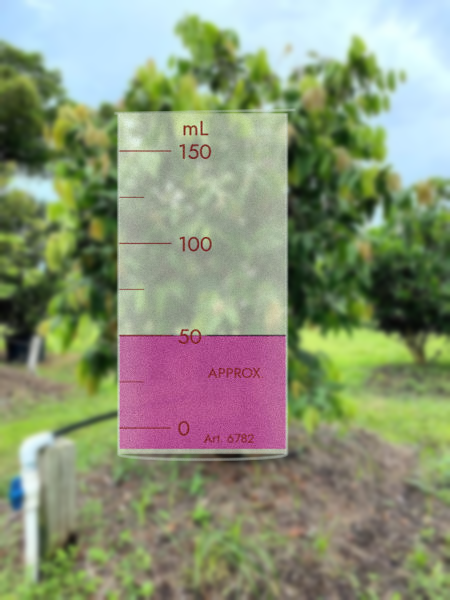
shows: 50 mL
